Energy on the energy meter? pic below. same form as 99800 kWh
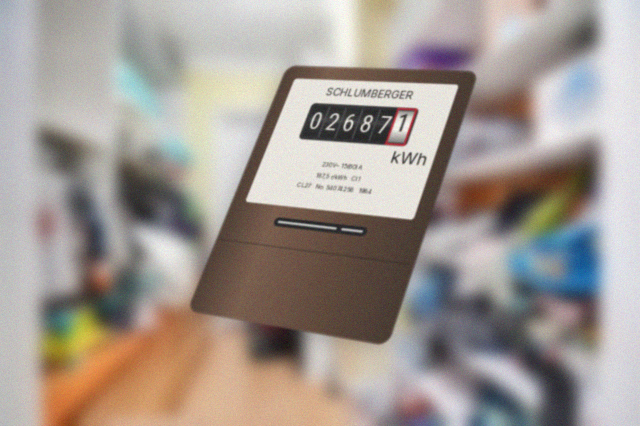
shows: 2687.1 kWh
